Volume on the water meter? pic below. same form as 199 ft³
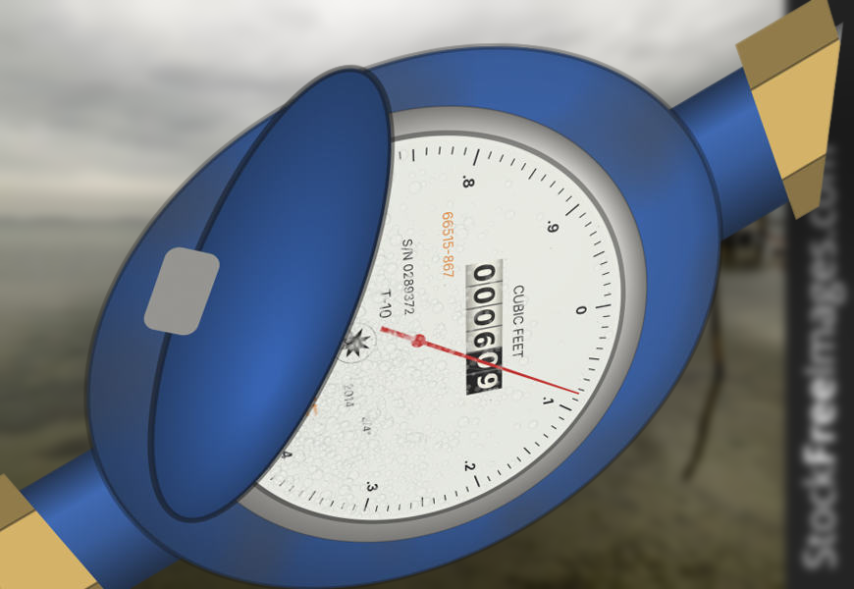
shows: 609.08 ft³
